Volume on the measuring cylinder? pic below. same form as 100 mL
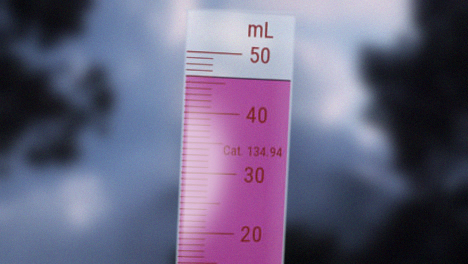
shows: 46 mL
